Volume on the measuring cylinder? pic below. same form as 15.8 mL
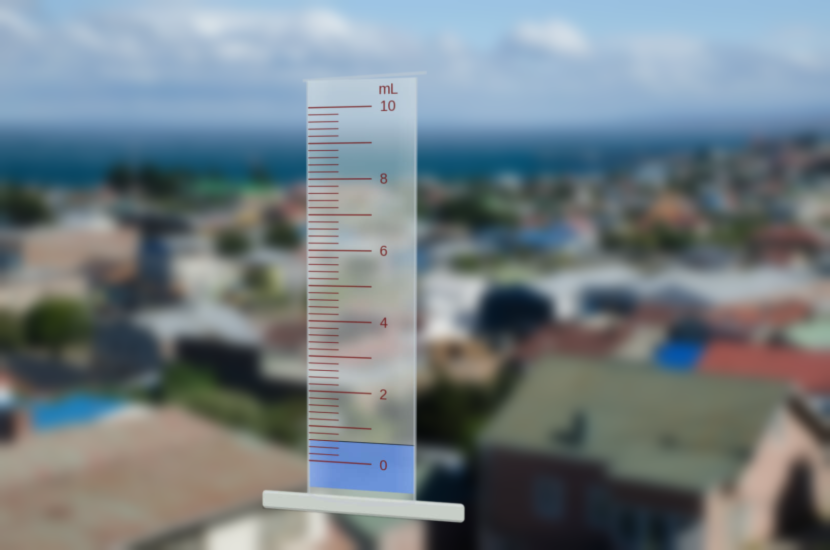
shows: 0.6 mL
